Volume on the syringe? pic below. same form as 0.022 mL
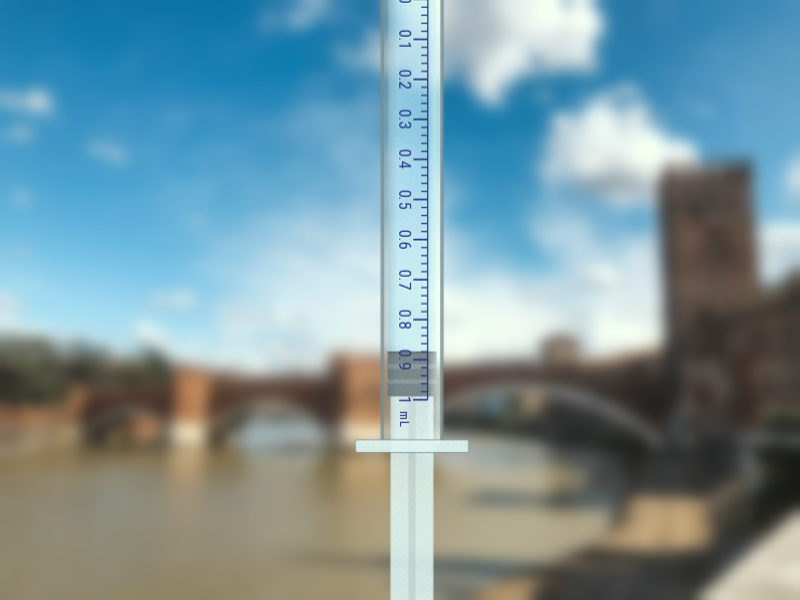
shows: 0.88 mL
